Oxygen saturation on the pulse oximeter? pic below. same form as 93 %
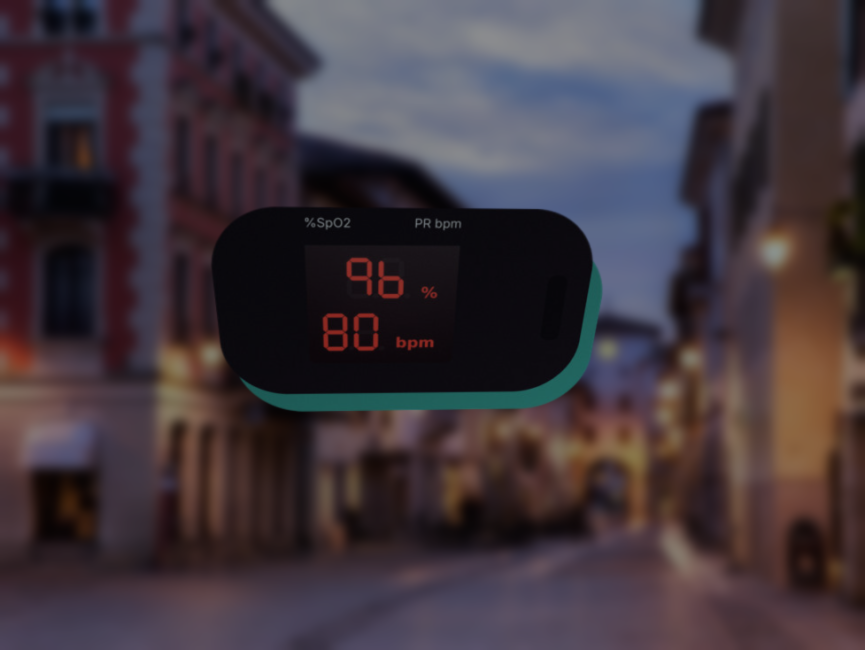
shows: 96 %
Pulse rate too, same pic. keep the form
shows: 80 bpm
